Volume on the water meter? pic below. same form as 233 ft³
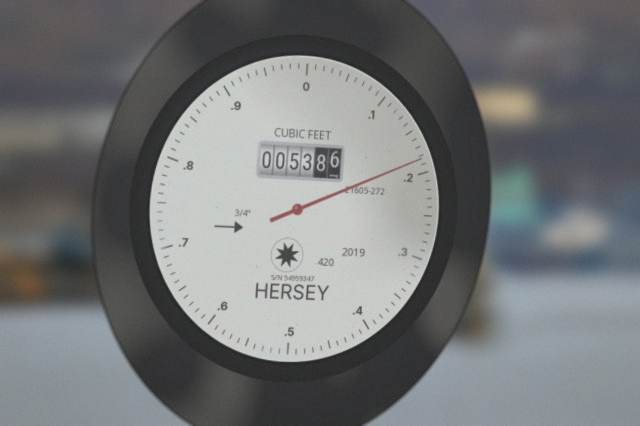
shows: 5386.18 ft³
